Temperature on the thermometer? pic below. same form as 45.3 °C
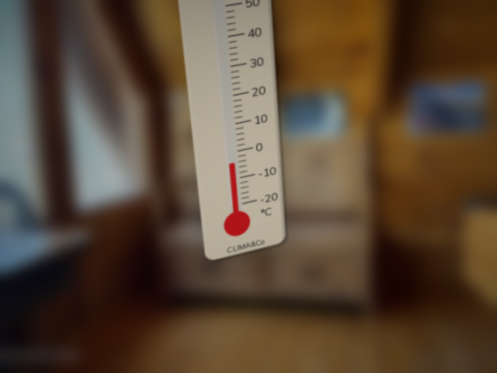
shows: -4 °C
